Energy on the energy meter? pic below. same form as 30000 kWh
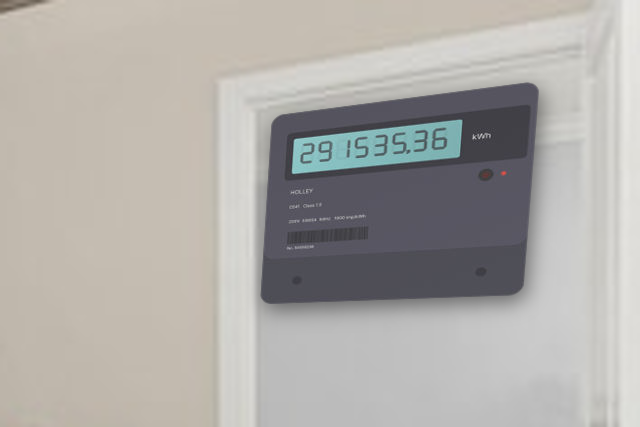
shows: 291535.36 kWh
